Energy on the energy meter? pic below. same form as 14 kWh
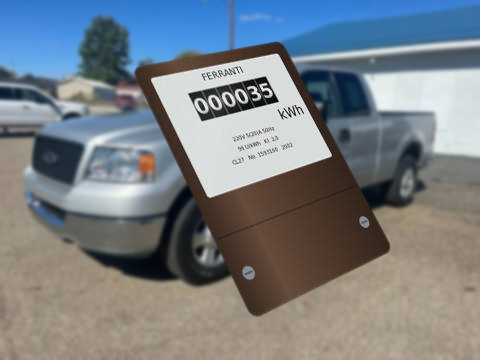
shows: 35 kWh
